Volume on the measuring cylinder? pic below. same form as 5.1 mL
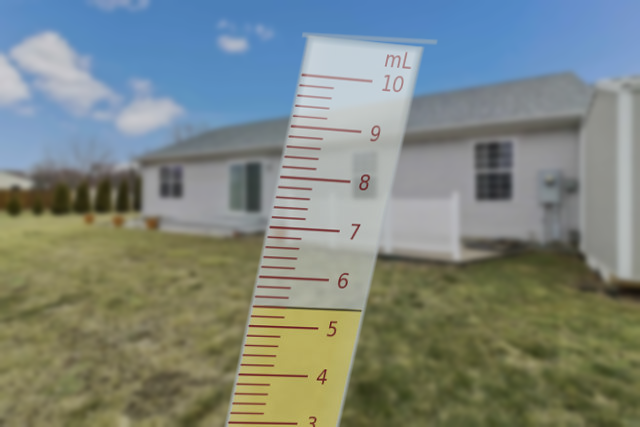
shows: 5.4 mL
